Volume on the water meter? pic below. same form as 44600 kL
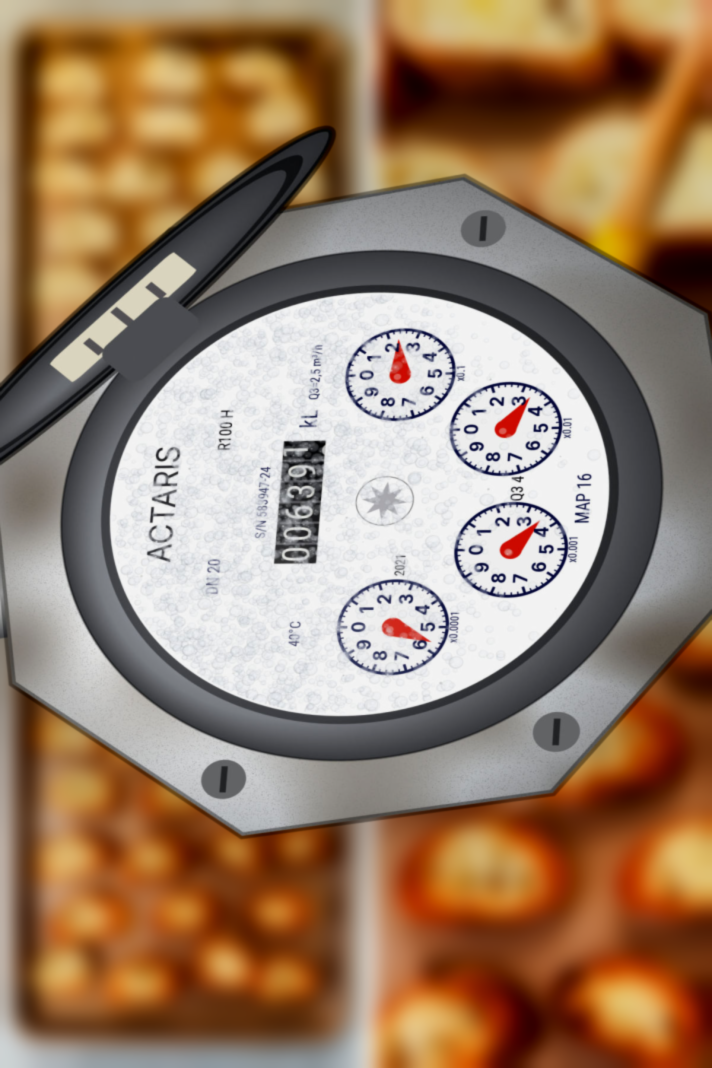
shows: 6391.2335 kL
